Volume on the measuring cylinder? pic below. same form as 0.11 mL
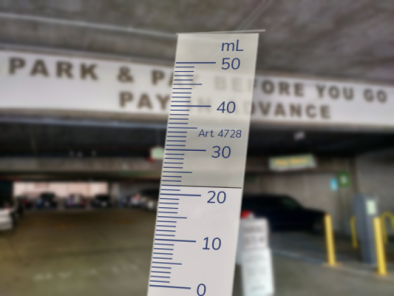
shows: 22 mL
